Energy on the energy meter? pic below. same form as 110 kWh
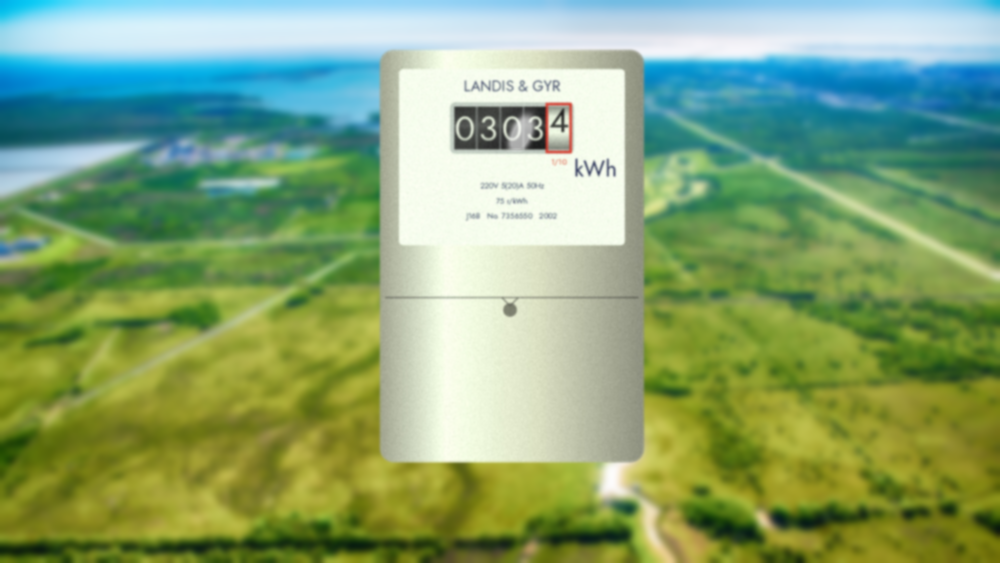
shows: 303.4 kWh
